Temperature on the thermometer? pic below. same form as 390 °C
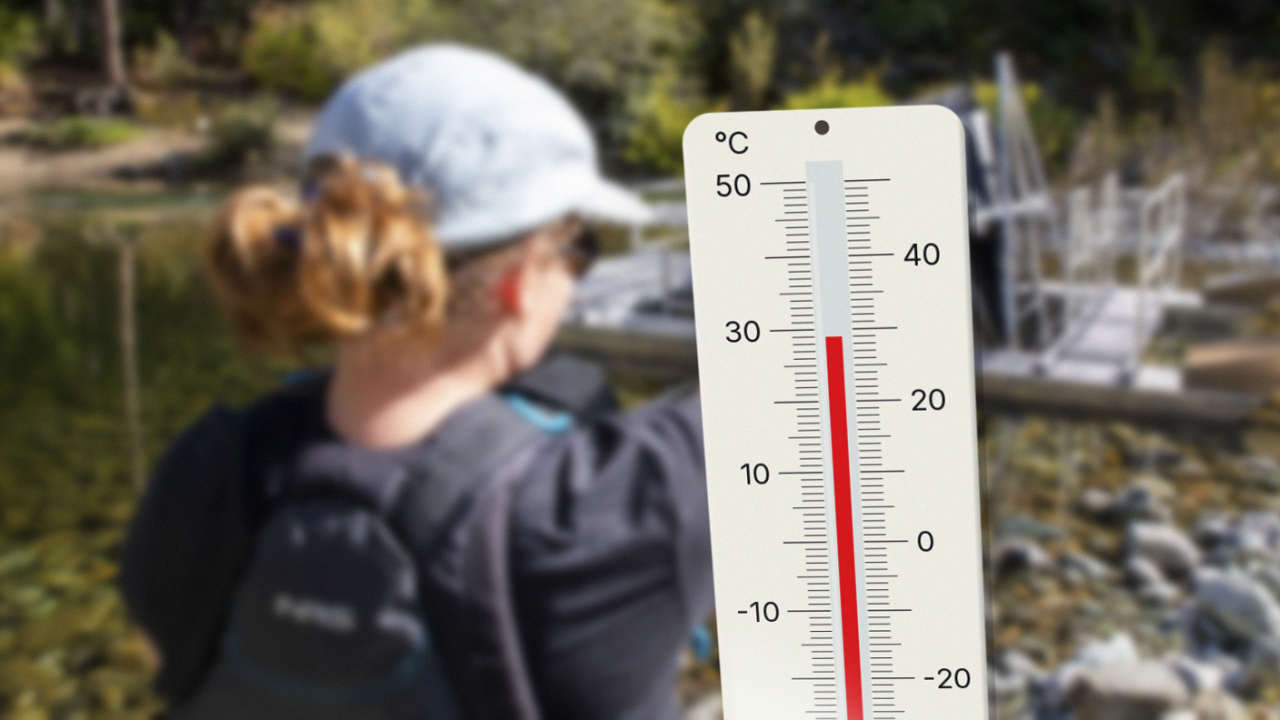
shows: 29 °C
